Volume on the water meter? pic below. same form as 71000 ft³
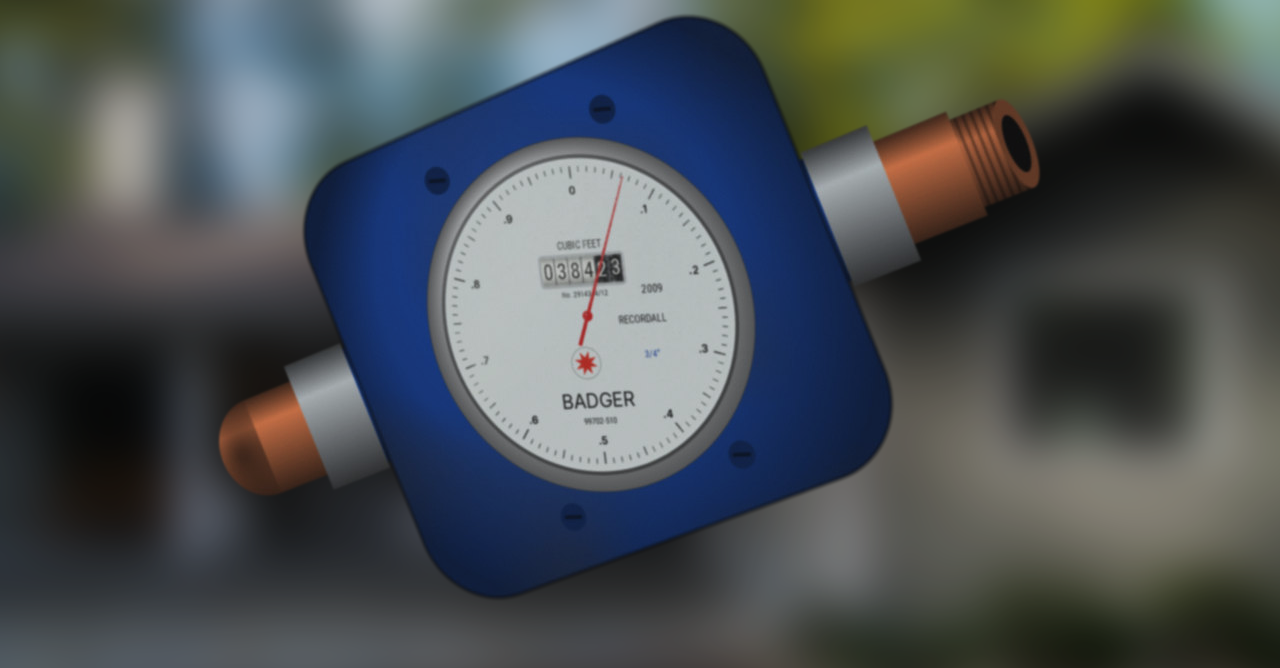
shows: 38423.06 ft³
